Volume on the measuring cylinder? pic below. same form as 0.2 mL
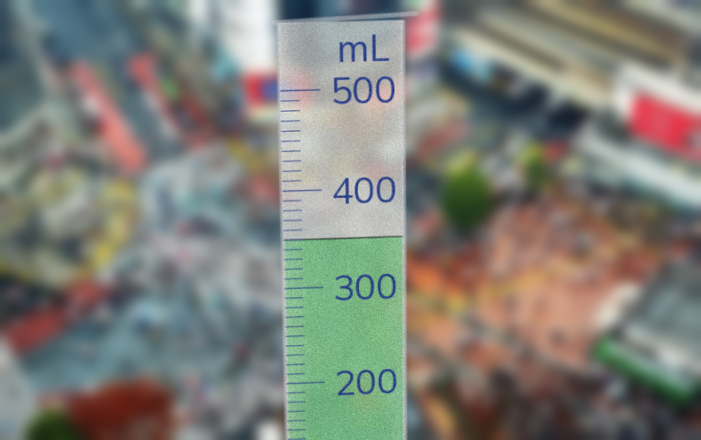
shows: 350 mL
